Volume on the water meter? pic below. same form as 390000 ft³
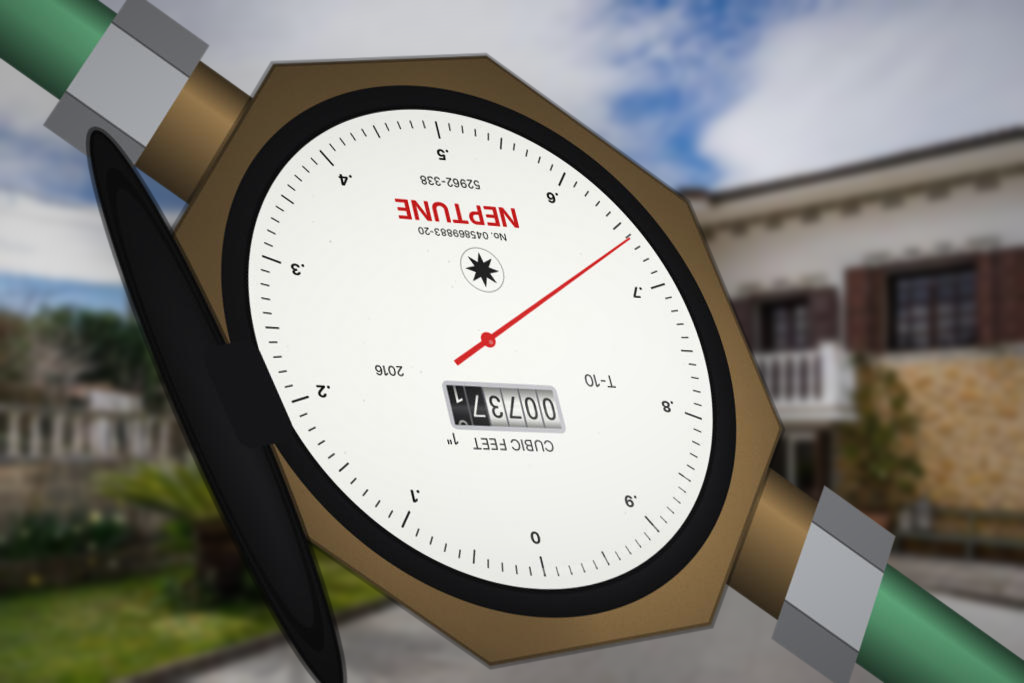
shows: 7370.66 ft³
